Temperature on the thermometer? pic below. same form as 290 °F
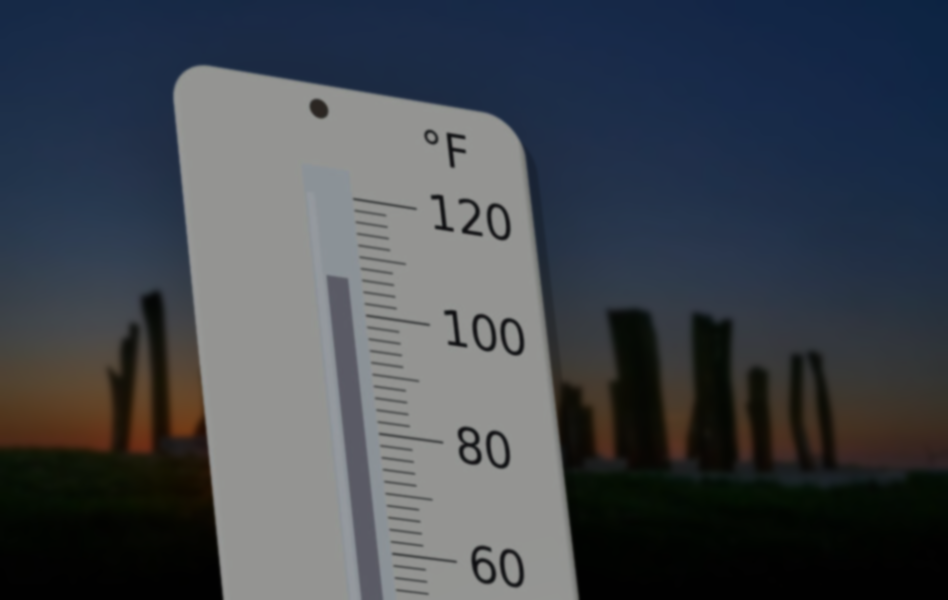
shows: 106 °F
